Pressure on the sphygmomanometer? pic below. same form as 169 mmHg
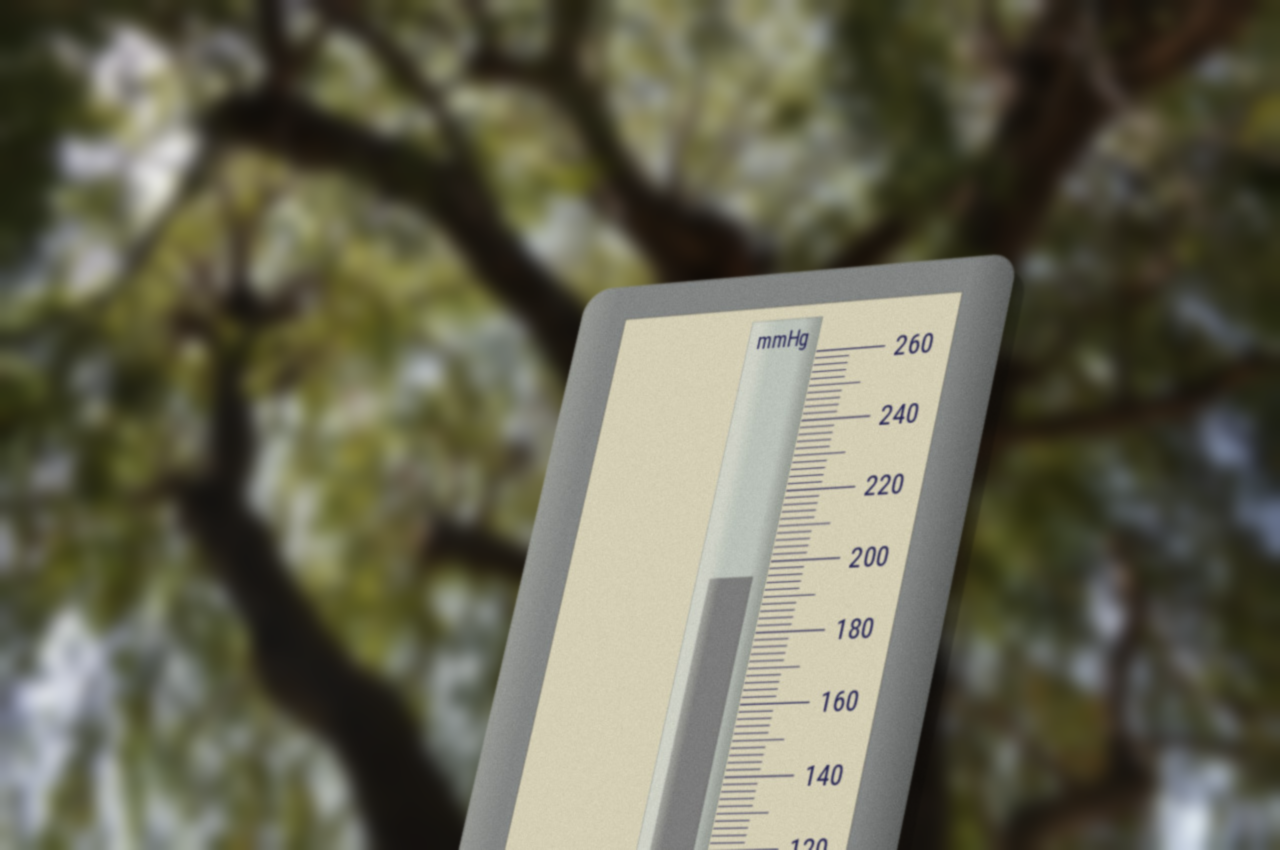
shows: 196 mmHg
